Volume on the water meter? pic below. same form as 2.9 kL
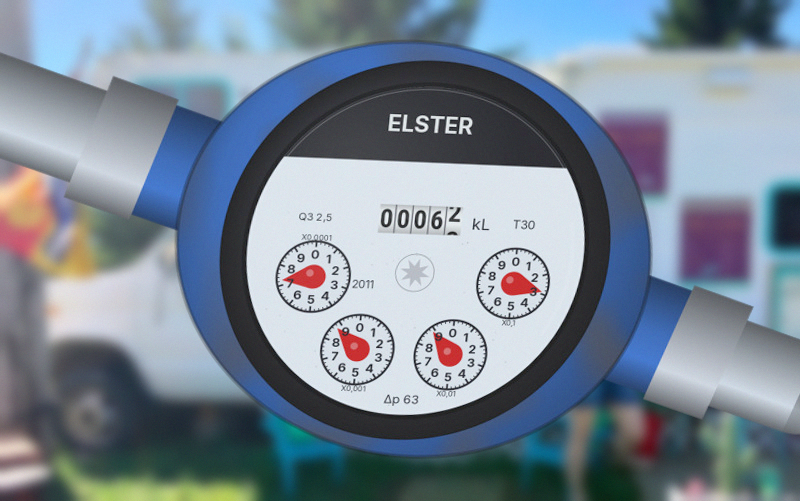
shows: 62.2887 kL
